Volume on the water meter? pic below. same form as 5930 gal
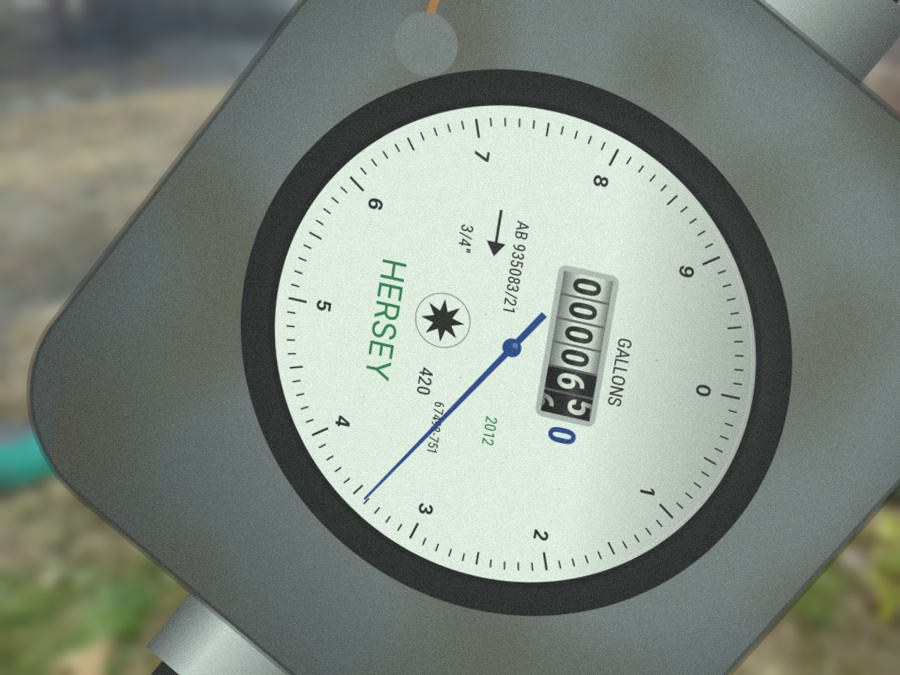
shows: 653.4 gal
